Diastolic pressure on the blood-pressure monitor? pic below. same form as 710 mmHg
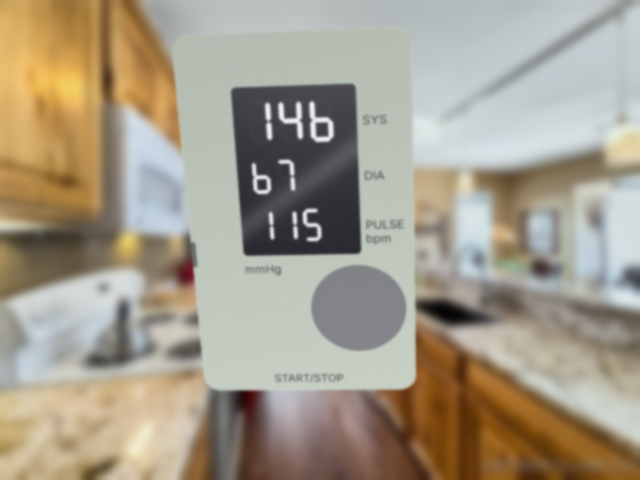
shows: 67 mmHg
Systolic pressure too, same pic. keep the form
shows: 146 mmHg
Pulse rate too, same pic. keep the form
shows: 115 bpm
